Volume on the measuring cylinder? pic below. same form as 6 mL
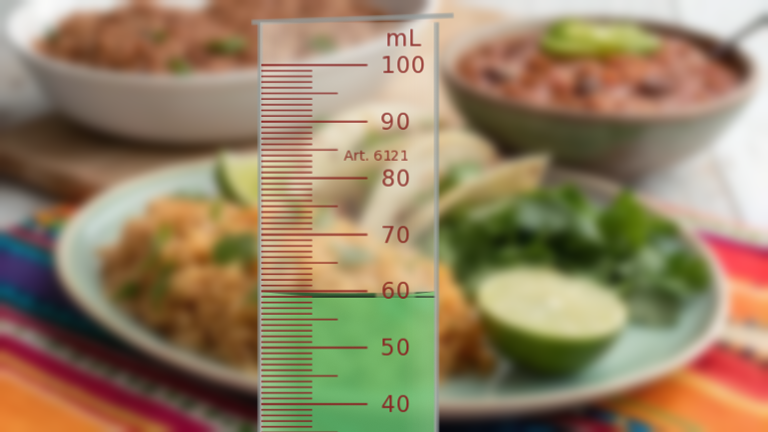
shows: 59 mL
